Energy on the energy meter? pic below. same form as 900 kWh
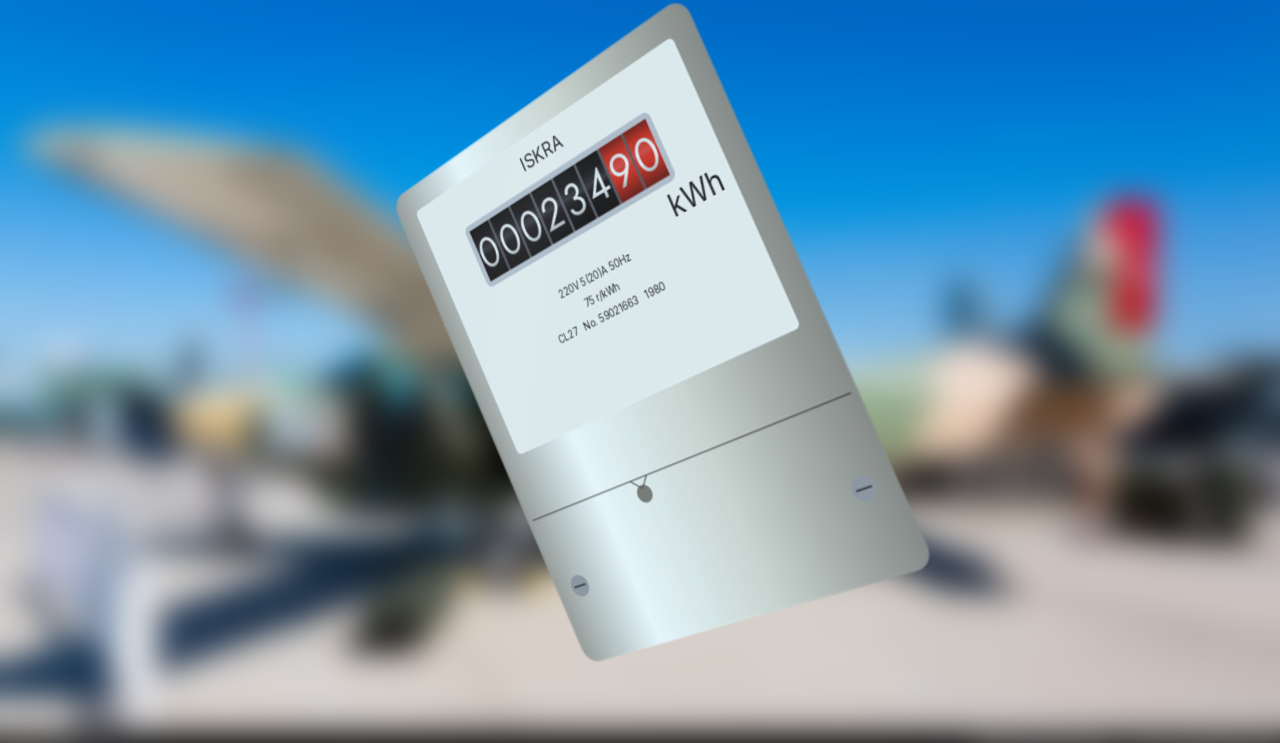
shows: 234.90 kWh
